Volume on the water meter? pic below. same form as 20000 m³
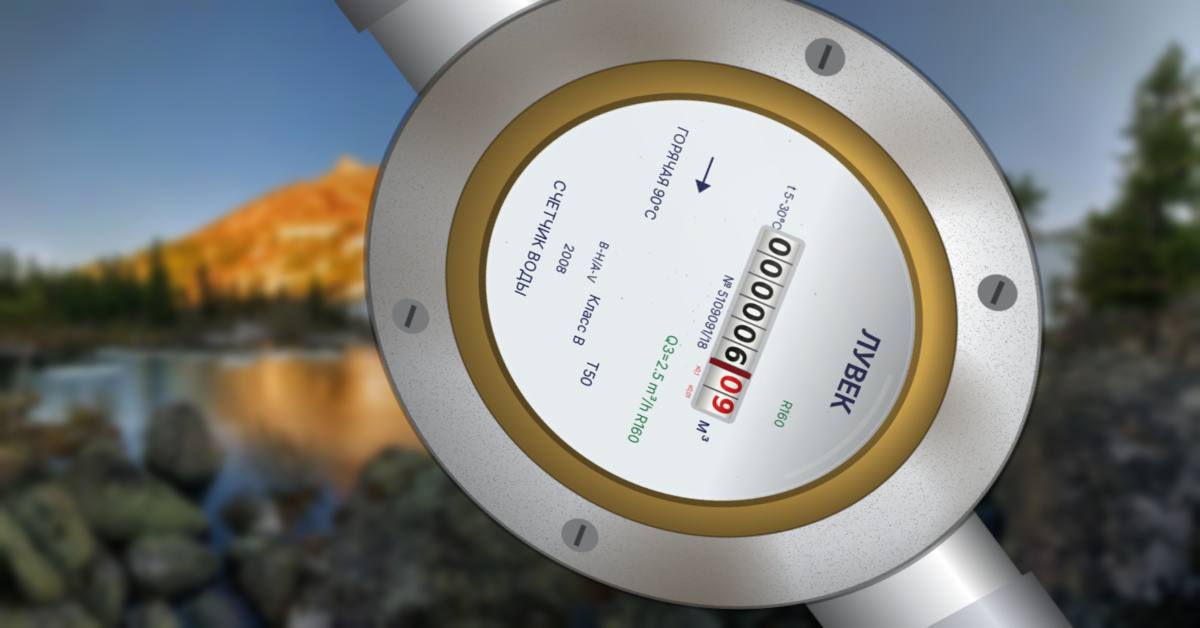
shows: 6.09 m³
